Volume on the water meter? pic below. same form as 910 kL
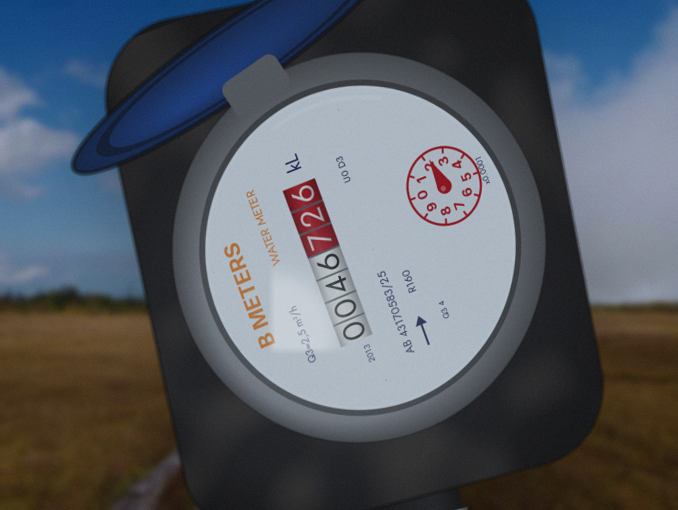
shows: 46.7262 kL
